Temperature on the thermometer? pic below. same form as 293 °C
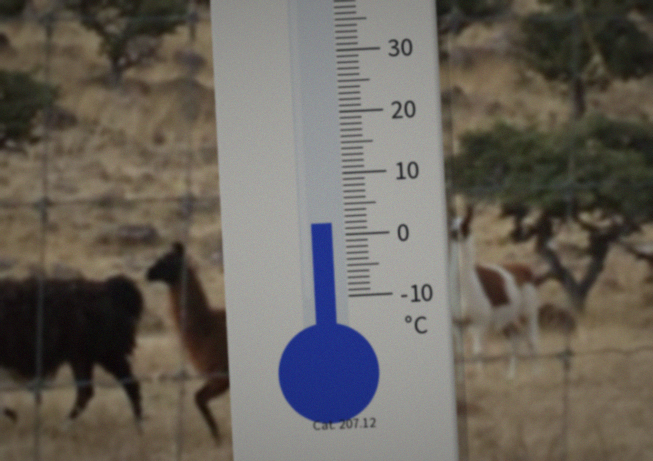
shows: 2 °C
